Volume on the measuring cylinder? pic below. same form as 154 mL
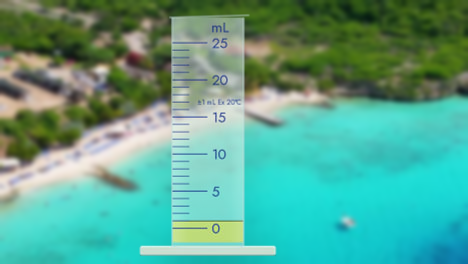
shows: 1 mL
